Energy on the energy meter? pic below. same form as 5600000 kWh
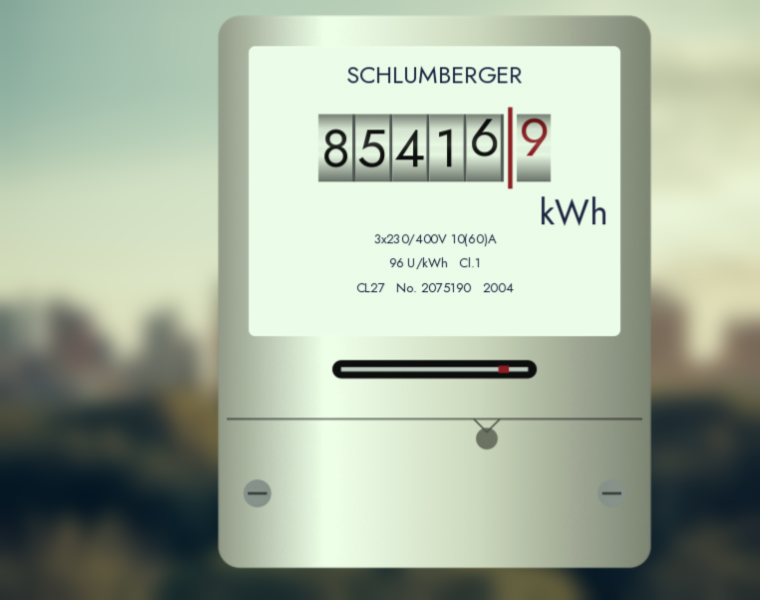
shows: 85416.9 kWh
